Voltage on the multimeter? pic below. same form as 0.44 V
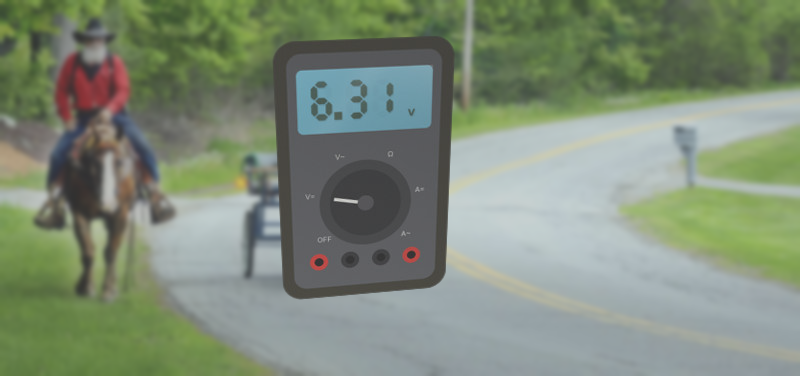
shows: 6.31 V
